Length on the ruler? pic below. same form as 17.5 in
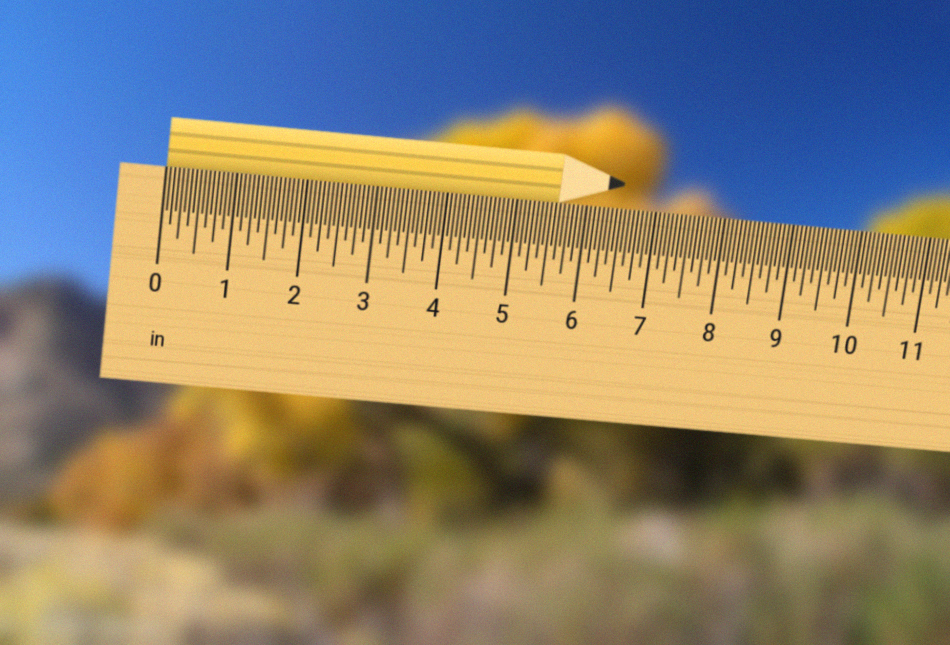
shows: 6.5 in
